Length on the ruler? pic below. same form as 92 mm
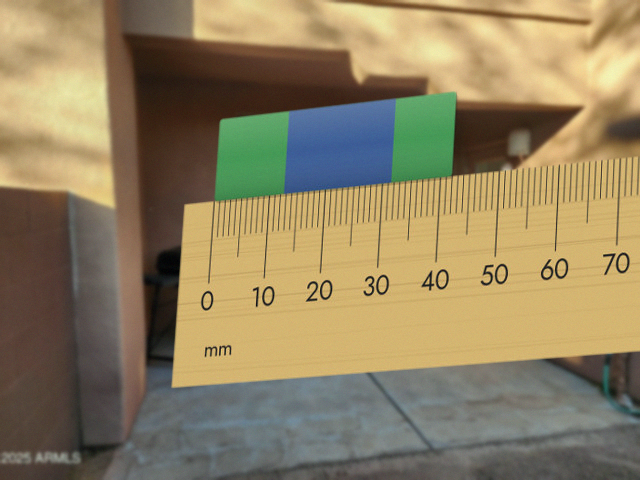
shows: 42 mm
